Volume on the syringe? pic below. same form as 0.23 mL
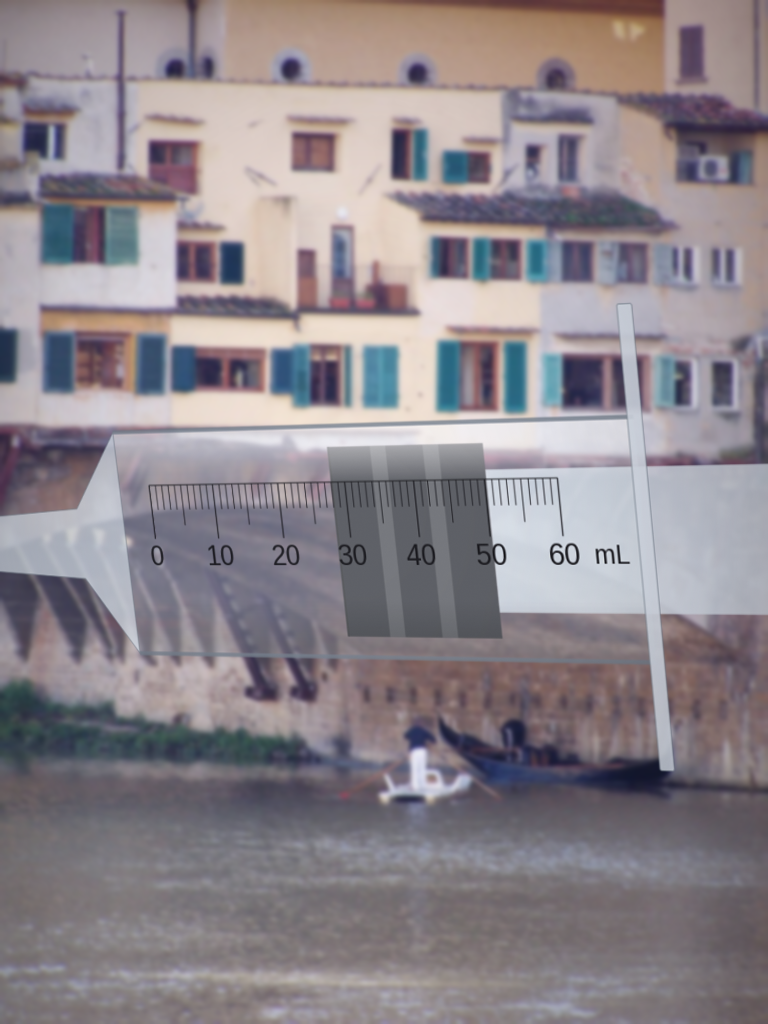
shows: 28 mL
